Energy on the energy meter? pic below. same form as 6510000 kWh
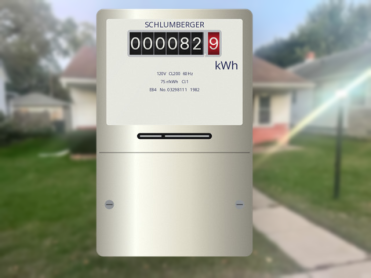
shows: 82.9 kWh
